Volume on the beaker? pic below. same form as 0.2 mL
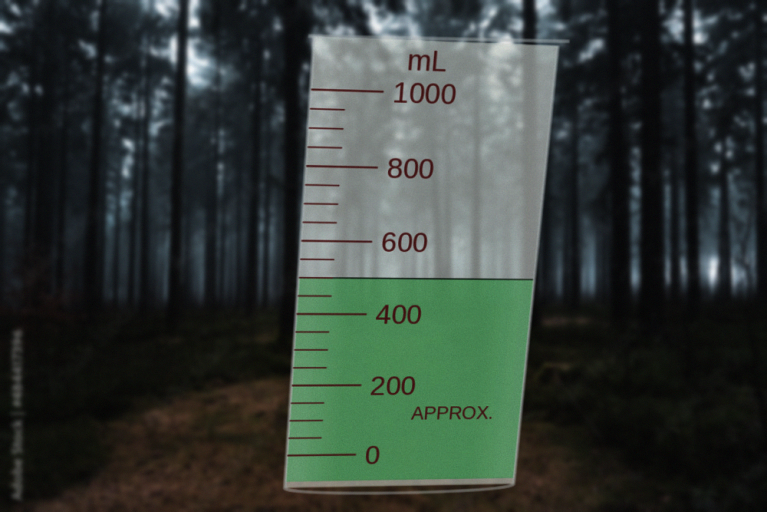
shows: 500 mL
